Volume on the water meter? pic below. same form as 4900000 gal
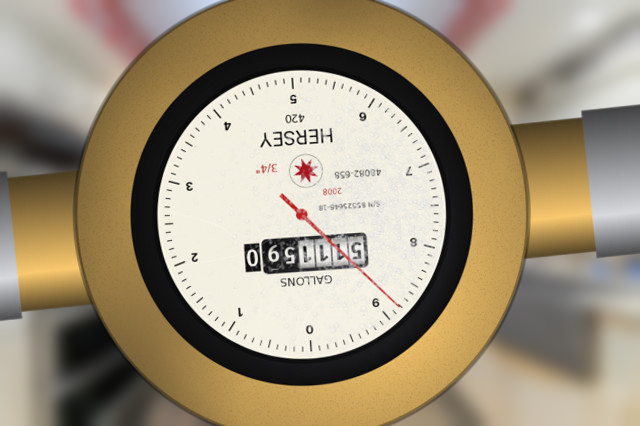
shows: 5111588.8 gal
